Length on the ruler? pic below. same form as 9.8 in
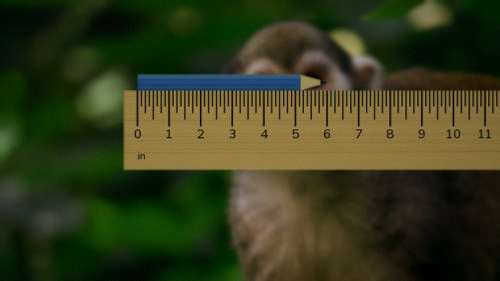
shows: 6 in
